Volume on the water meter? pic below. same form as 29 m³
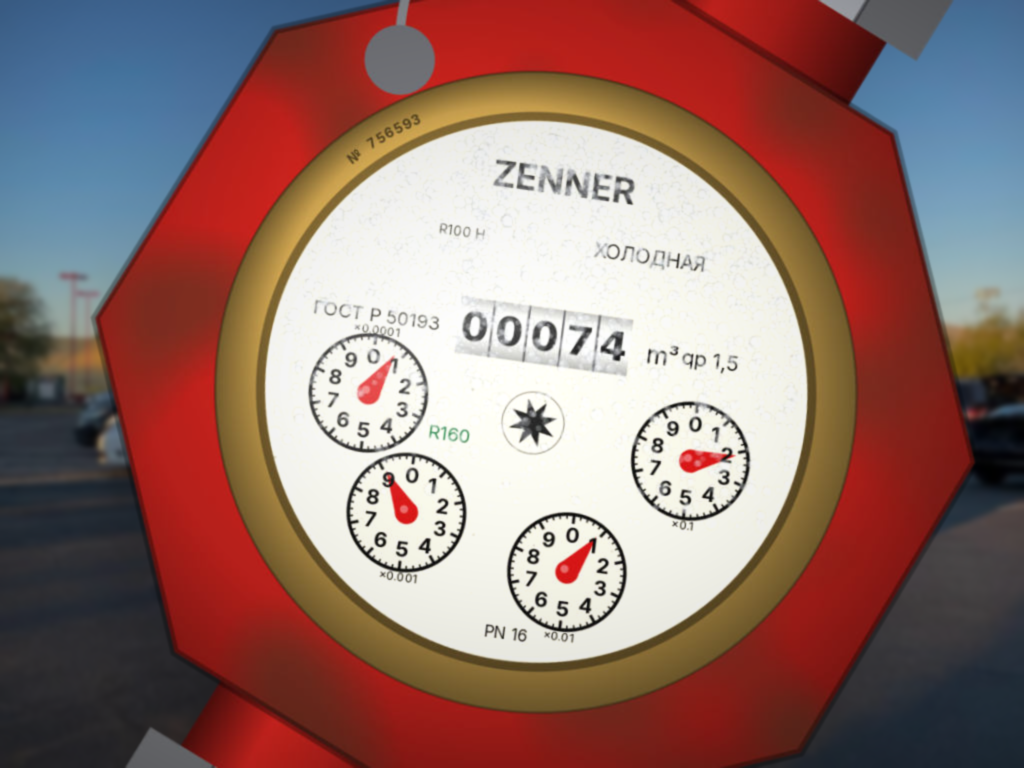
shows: 74.2090 m³
